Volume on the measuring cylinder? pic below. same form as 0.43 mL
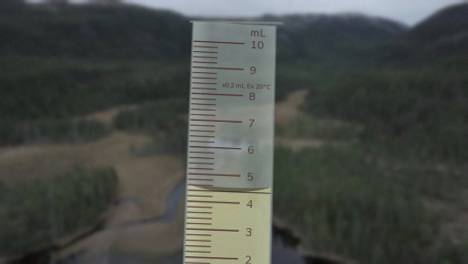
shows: 4.4 mL
